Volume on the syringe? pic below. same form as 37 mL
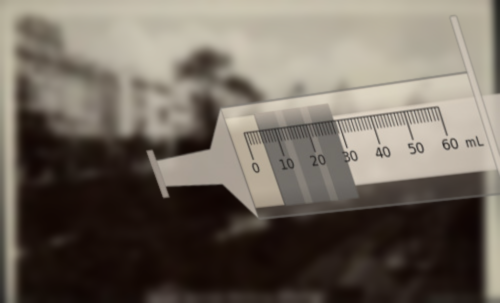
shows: 5 mL
